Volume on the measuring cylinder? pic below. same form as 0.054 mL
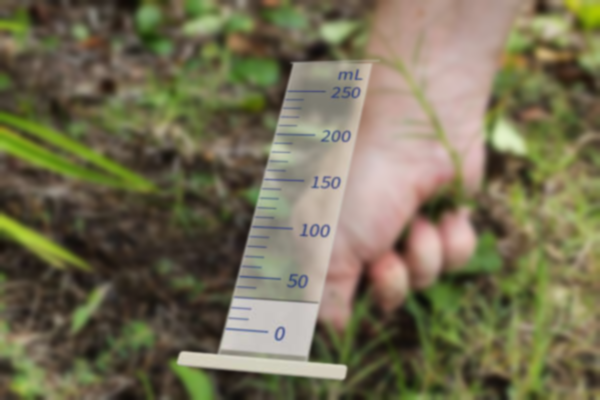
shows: 30 mL
